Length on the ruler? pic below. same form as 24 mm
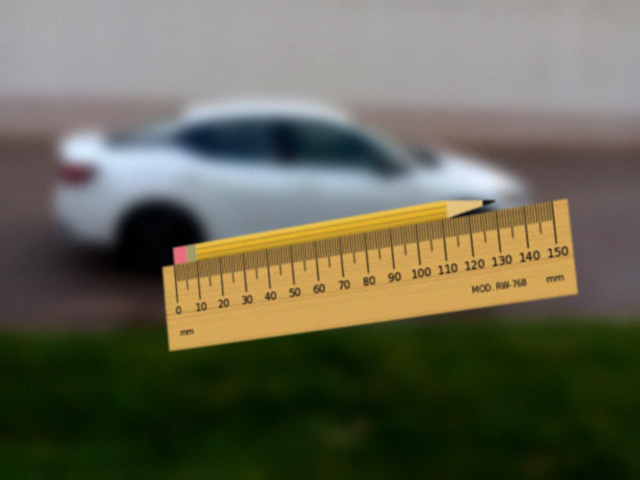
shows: 130 mm
